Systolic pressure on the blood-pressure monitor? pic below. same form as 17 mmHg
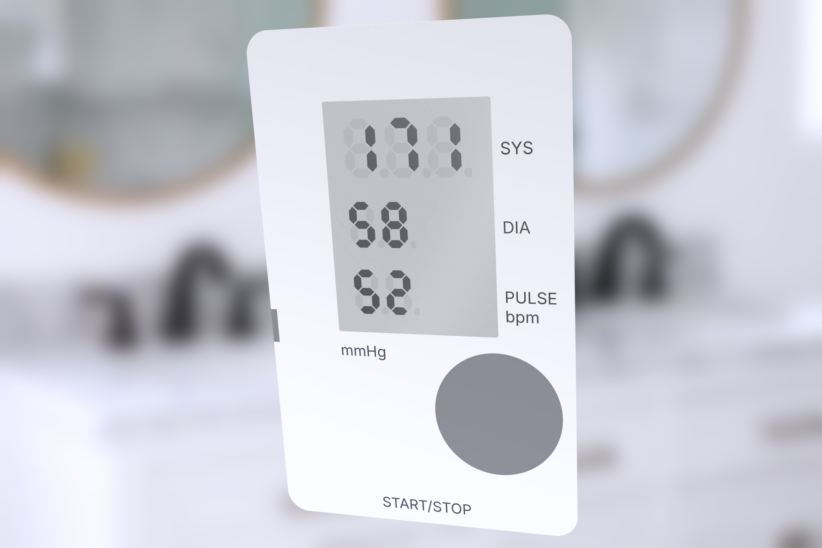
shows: 171 mmHg
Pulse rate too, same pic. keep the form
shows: 52 bpm
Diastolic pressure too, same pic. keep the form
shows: 58 mmHg
